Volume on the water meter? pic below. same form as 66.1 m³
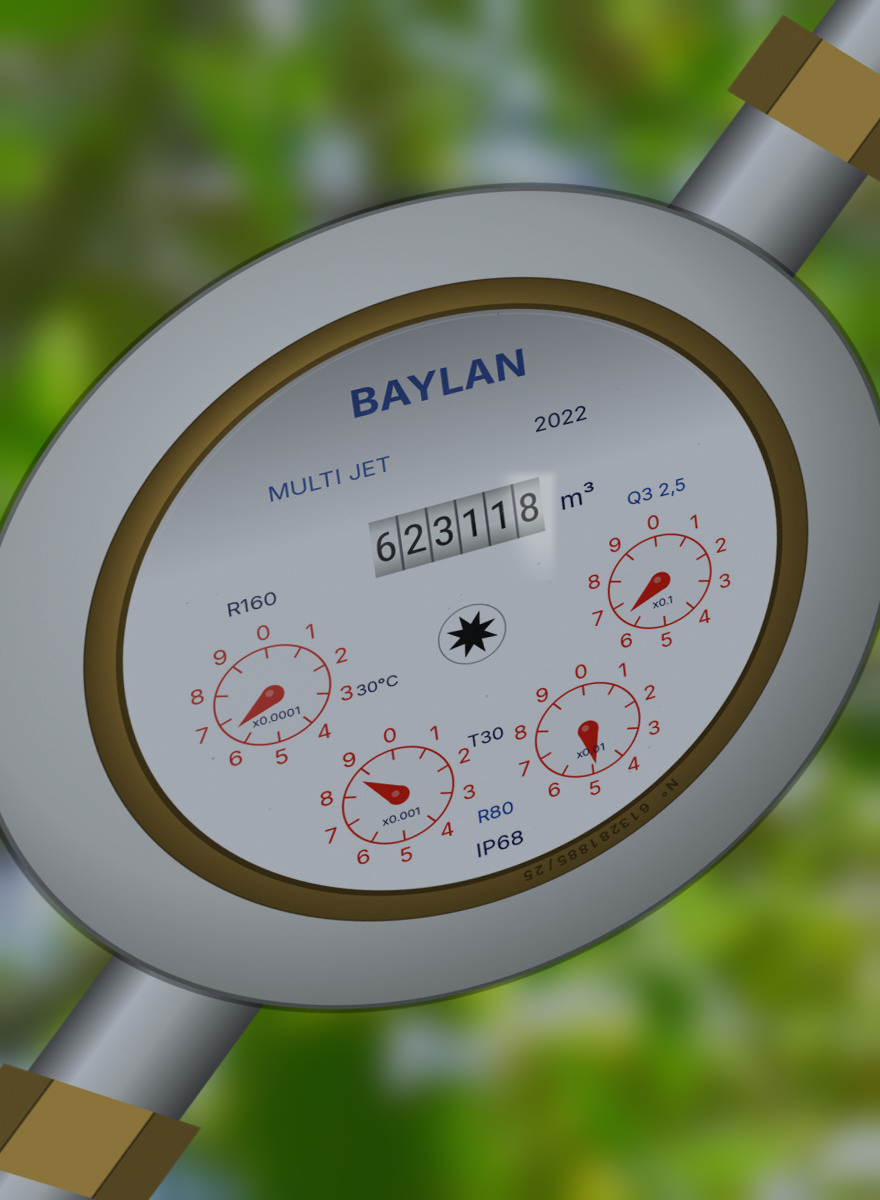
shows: 623118.6486 m³
